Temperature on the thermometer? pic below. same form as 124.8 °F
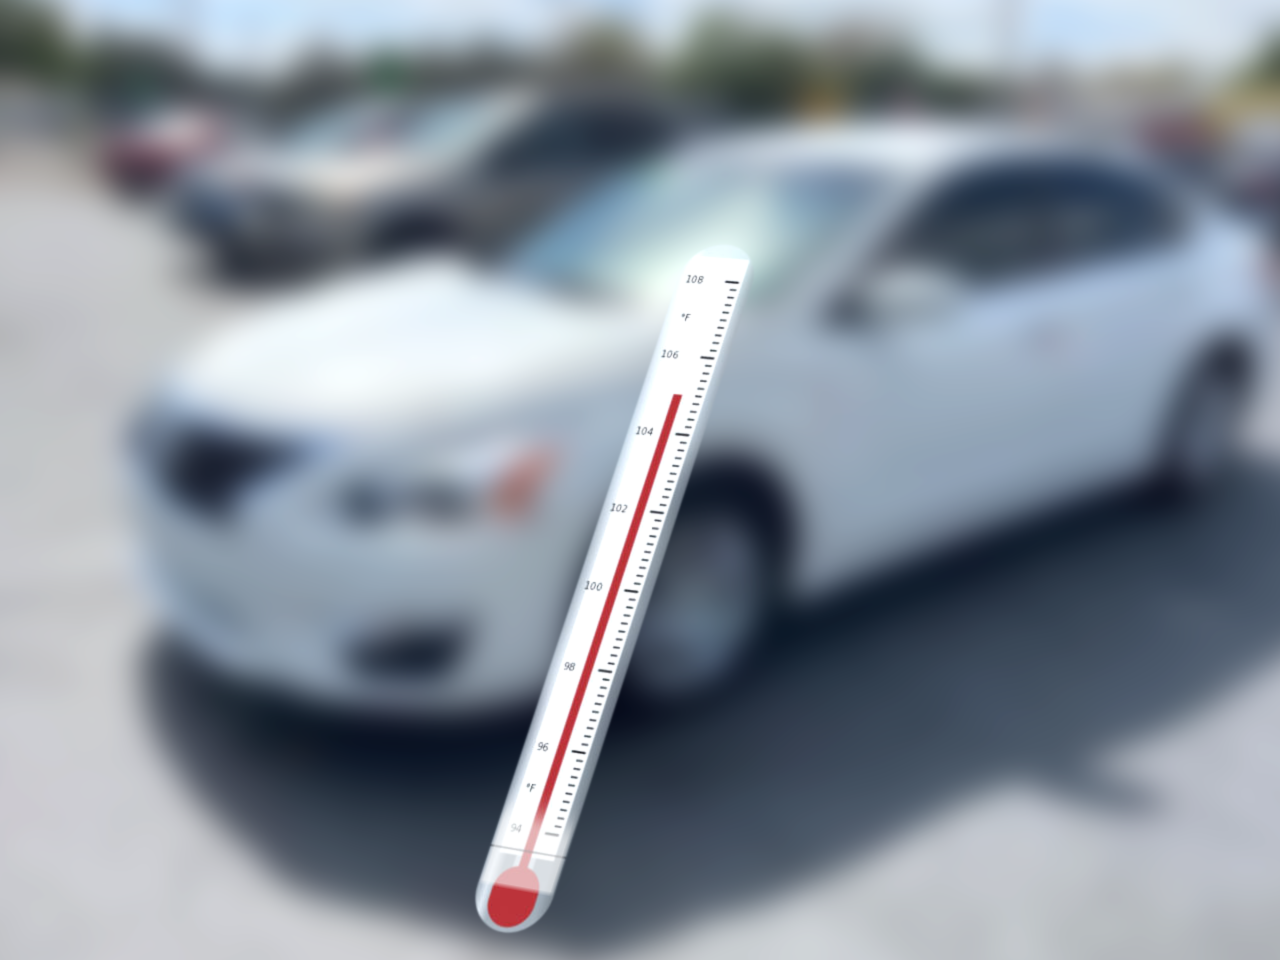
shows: 105 °F
